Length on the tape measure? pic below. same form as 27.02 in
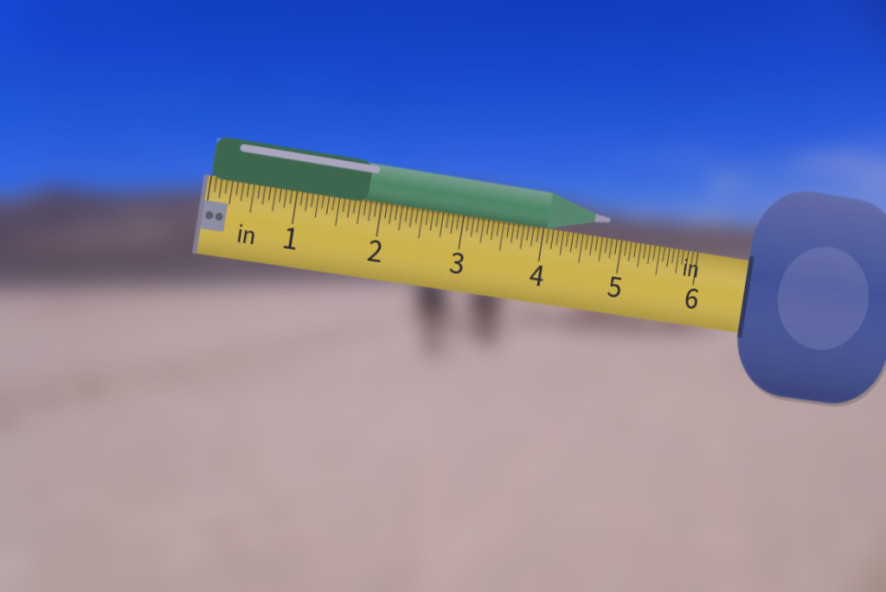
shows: 4.8125 in
